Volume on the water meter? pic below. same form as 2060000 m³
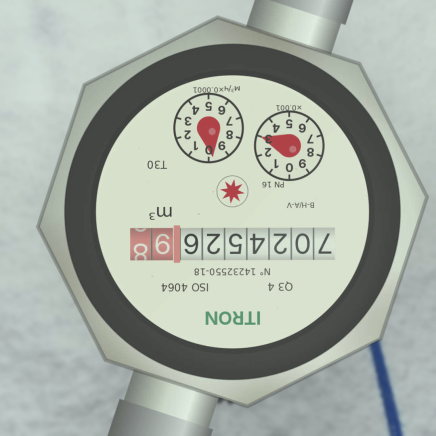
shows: 7024526.9829 m³
